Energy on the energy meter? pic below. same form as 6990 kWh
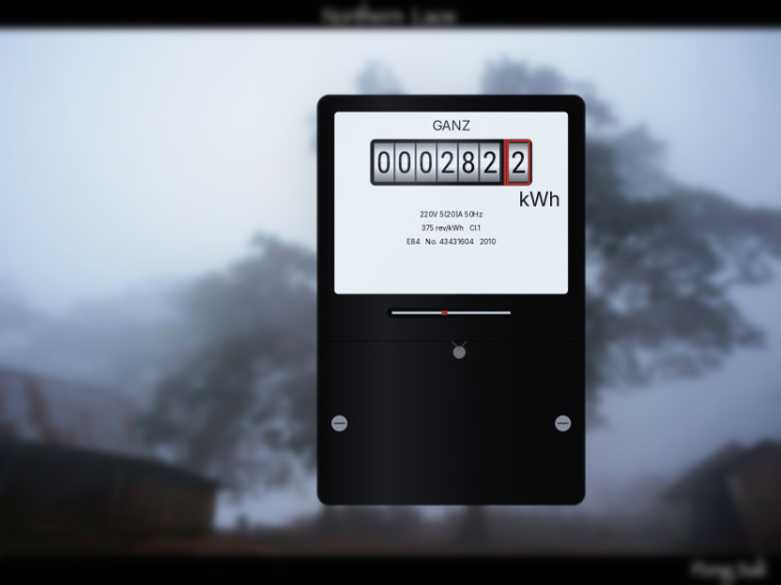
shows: 282.2 kWh
